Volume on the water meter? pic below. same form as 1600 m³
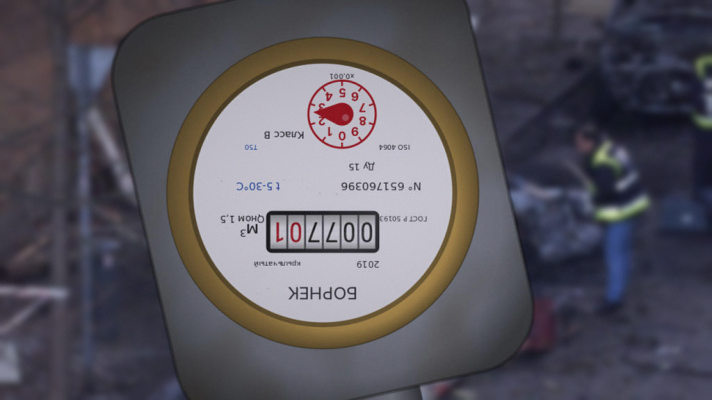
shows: 77.012 m³
